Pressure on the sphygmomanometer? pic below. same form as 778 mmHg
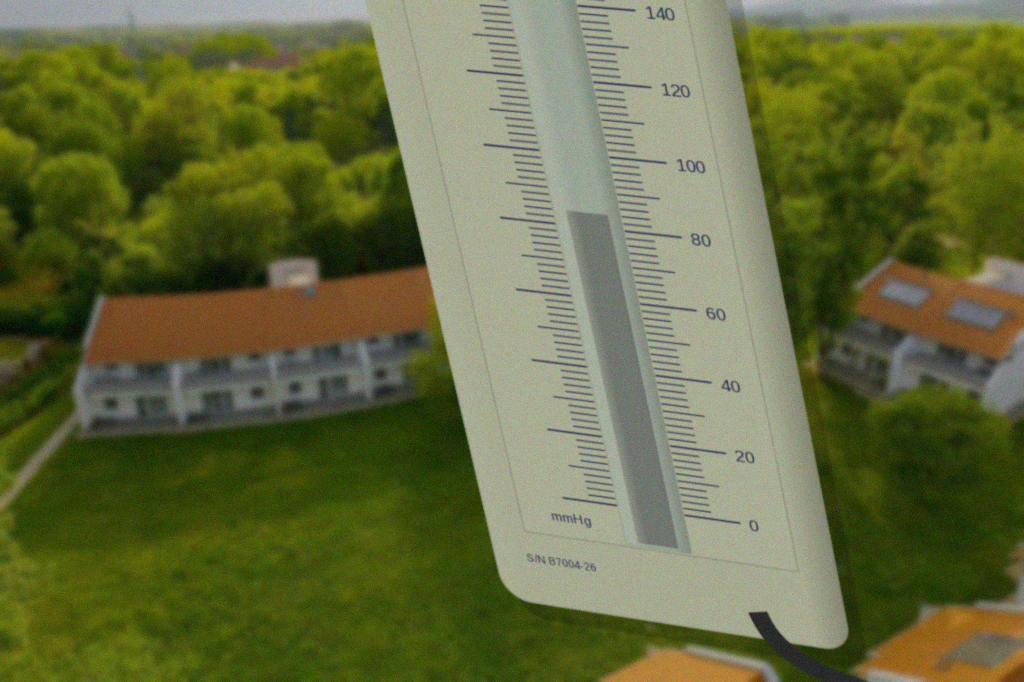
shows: 84 mmHg
